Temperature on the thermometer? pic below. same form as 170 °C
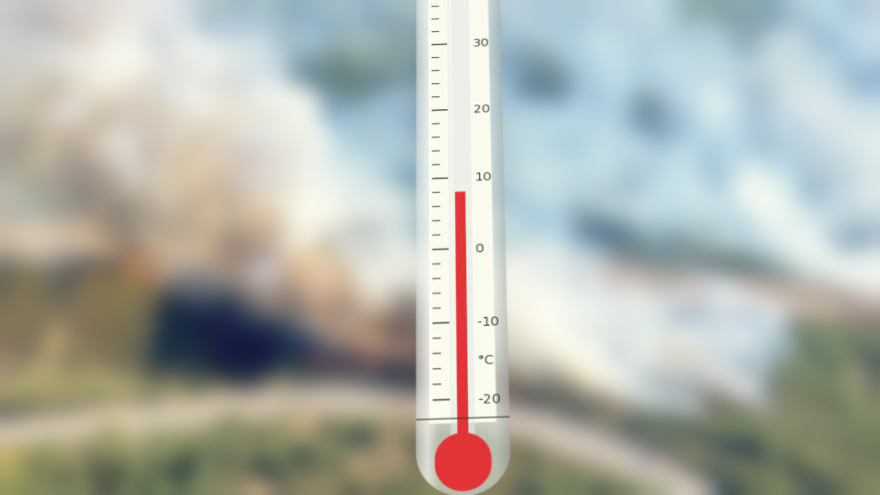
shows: 8 °C
